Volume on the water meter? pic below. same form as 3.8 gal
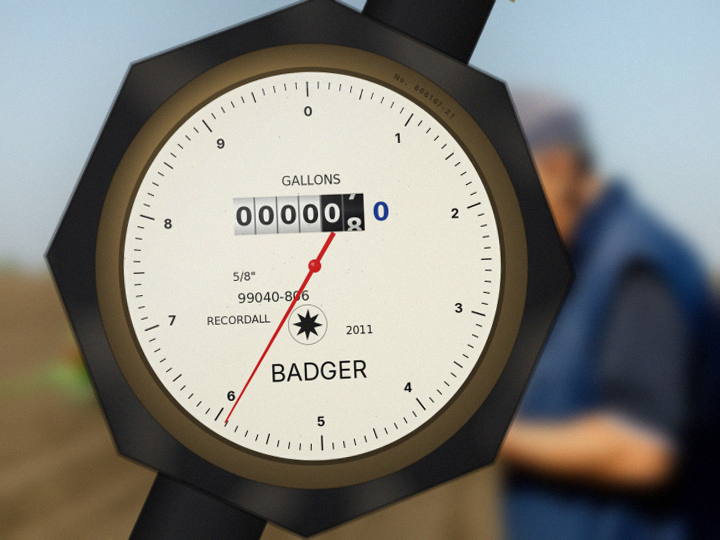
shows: 75.9 gal
